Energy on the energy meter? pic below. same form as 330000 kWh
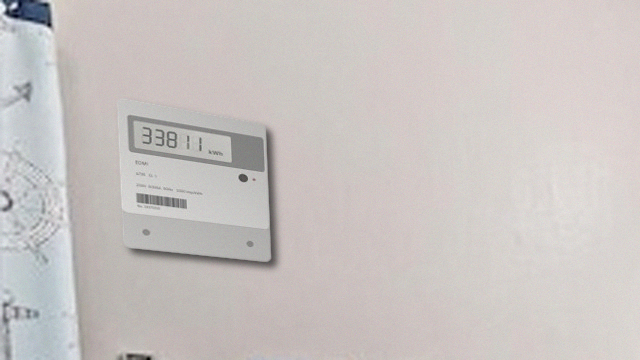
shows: 33811 kWh
